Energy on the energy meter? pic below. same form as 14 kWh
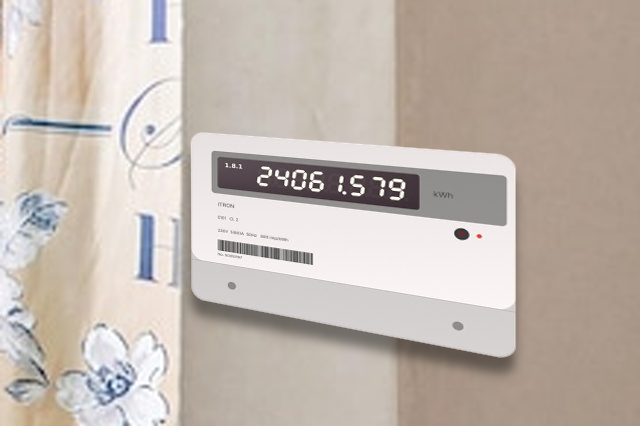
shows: 24061.579 kWh
